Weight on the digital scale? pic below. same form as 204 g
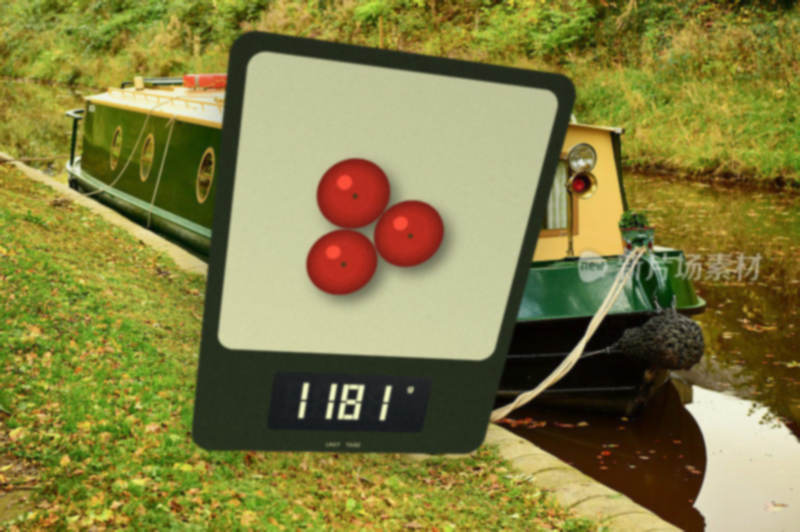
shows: 1181 g
